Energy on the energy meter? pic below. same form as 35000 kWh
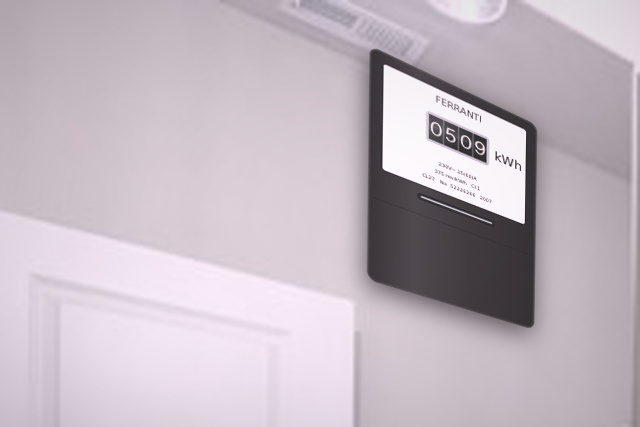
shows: 509 kWh
